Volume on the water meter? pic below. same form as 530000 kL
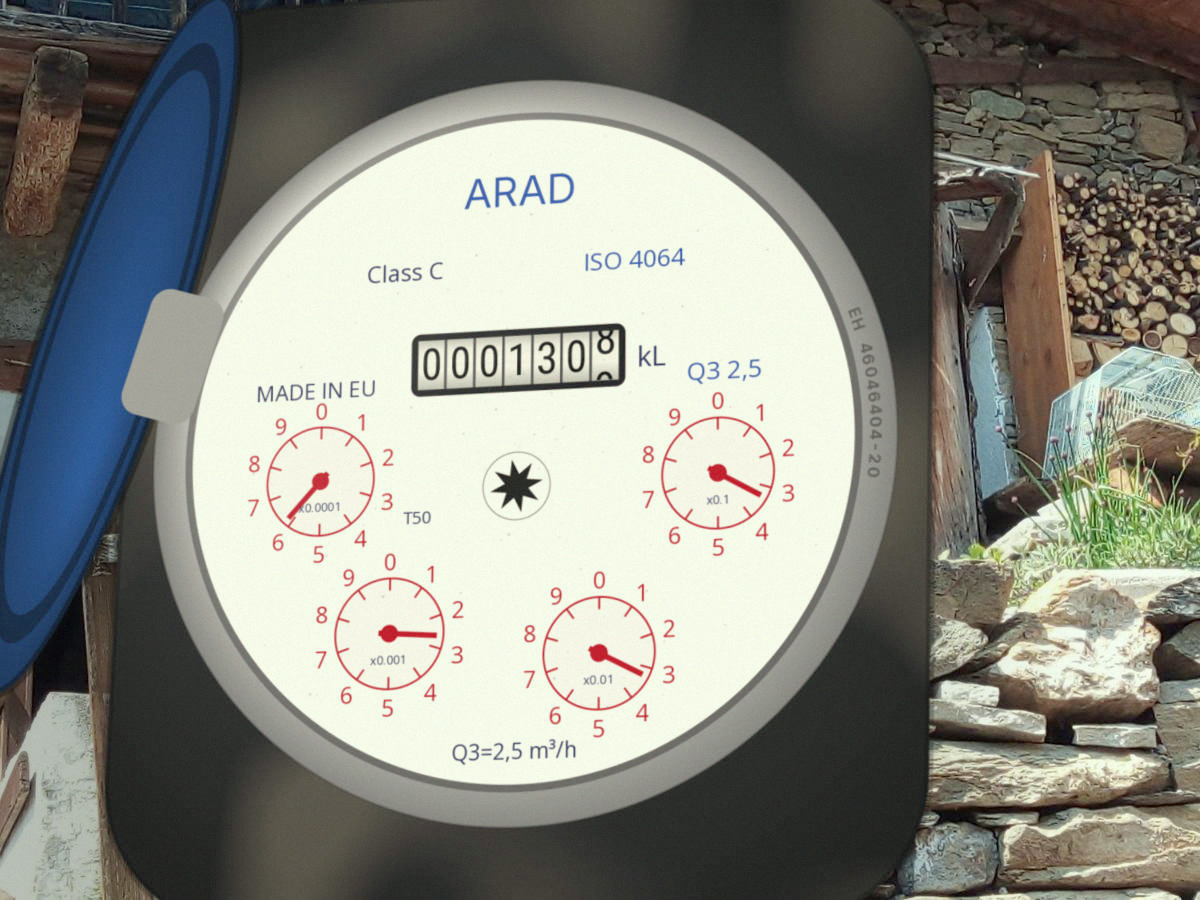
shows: 1308.3326 kL
